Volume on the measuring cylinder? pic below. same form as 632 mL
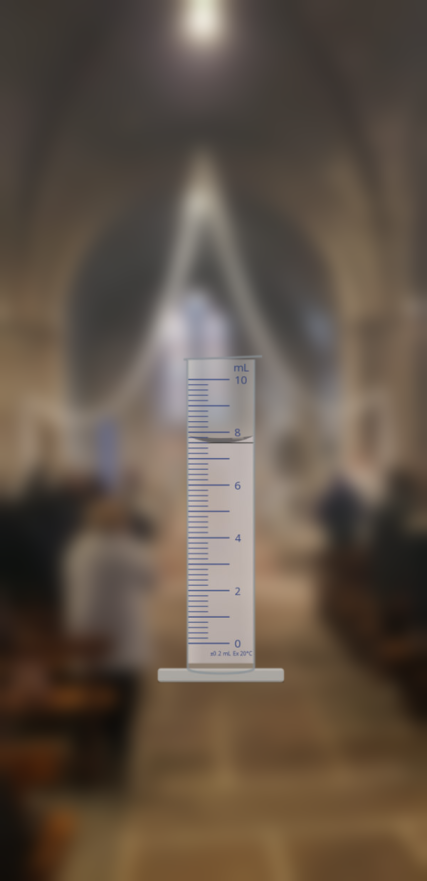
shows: 7.6 mL
